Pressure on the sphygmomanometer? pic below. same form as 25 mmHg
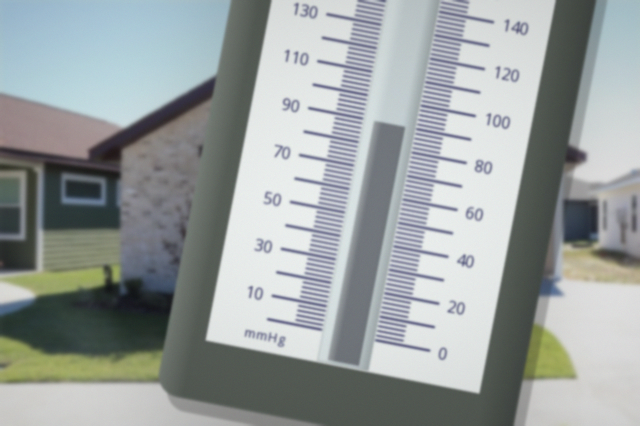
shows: 90 mmHg
